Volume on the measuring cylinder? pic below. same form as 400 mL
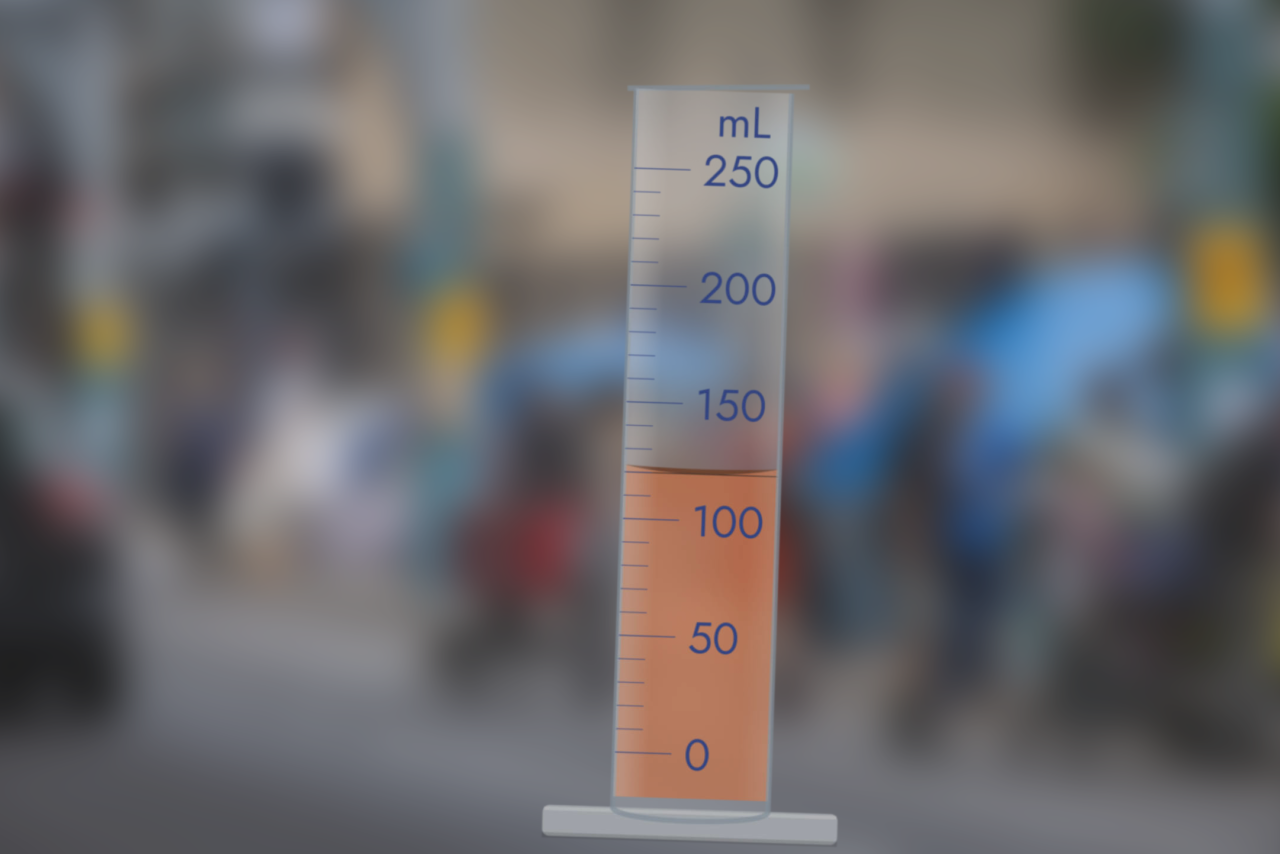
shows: 120 mL
